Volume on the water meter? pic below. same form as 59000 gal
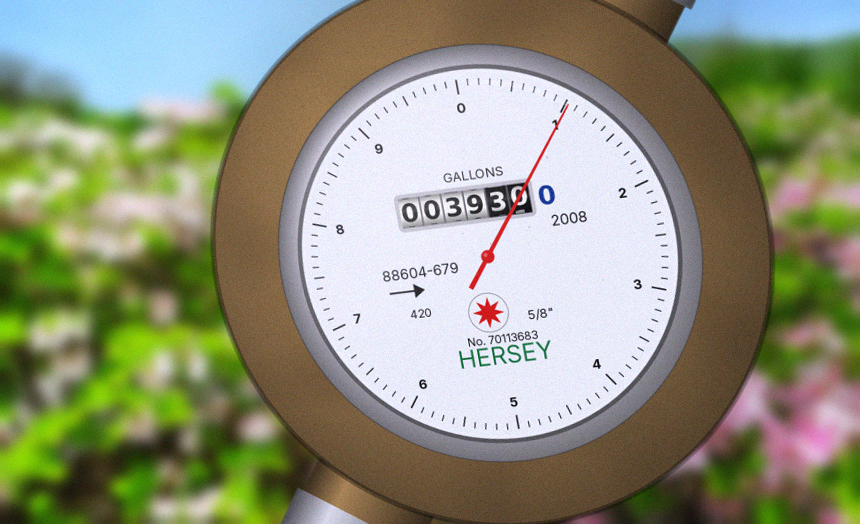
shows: 39301.0 gal
